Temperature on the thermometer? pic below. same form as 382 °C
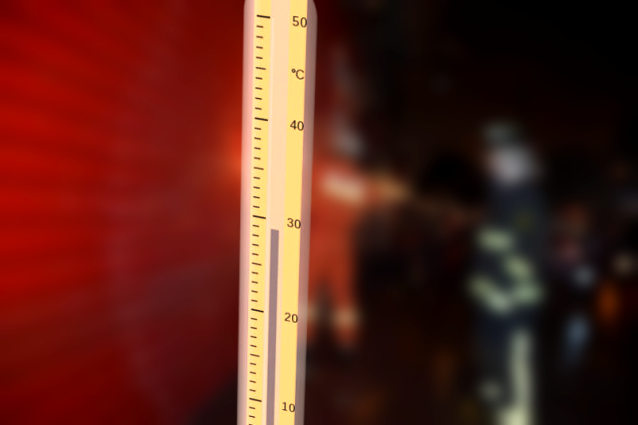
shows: 29 °C
